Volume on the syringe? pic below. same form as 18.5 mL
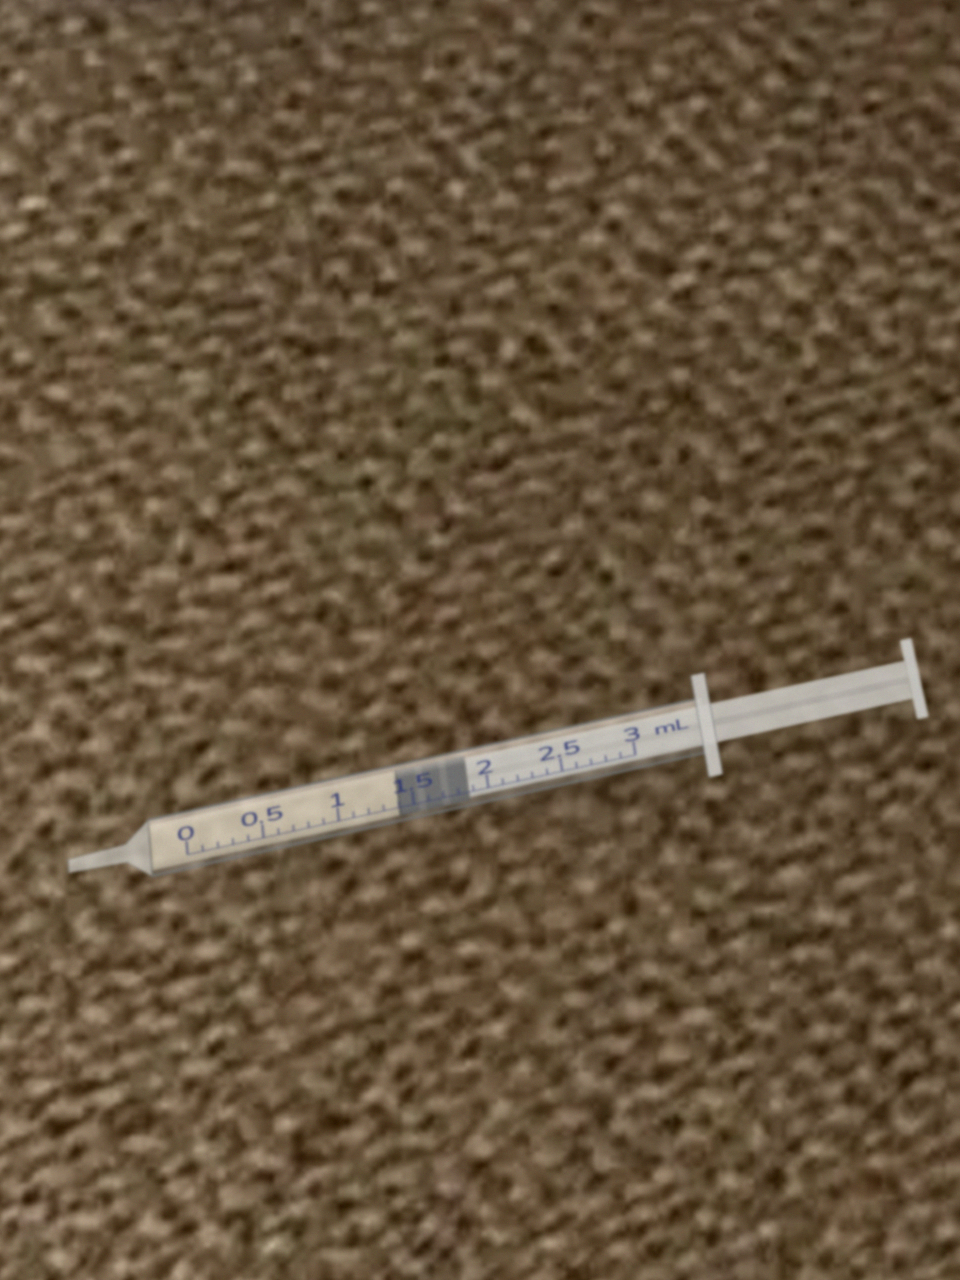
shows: 1.4 mL
